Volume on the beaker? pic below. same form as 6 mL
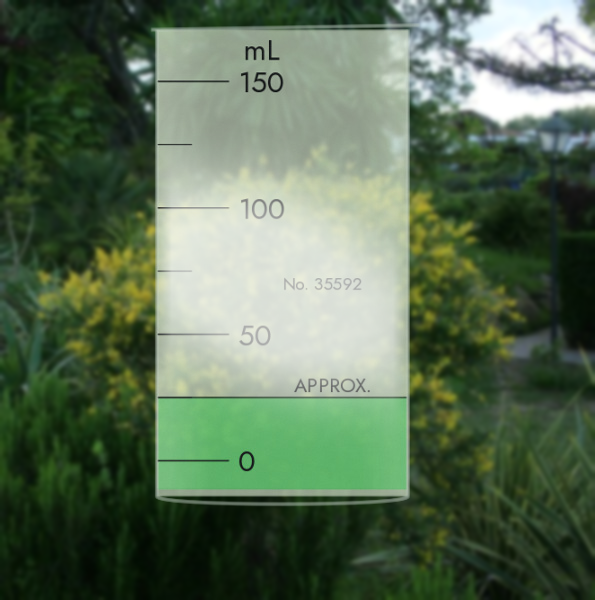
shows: 25 mL
